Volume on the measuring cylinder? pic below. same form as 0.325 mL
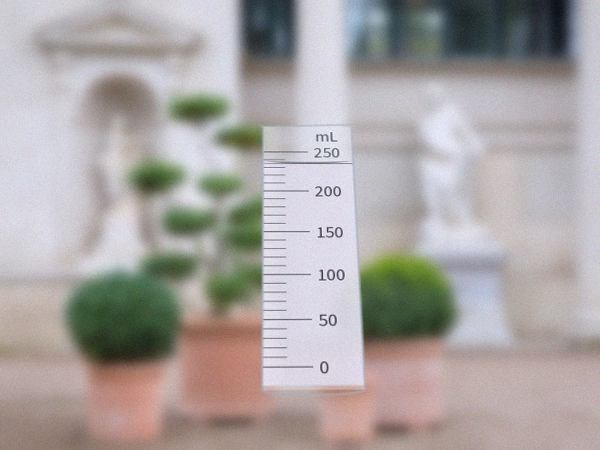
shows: 235 mL
